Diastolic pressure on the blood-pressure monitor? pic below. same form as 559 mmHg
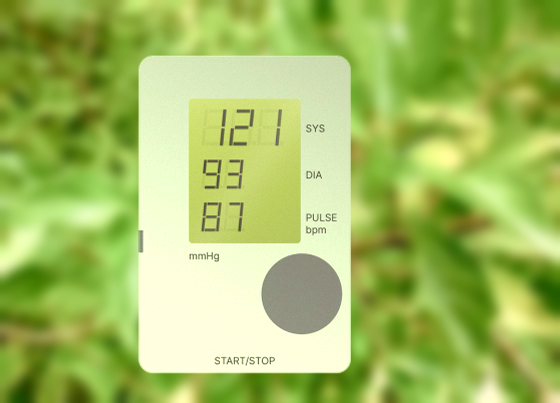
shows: 93 mmHg
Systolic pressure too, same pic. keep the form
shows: 121 mmHg
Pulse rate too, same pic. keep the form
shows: 87 bpm
